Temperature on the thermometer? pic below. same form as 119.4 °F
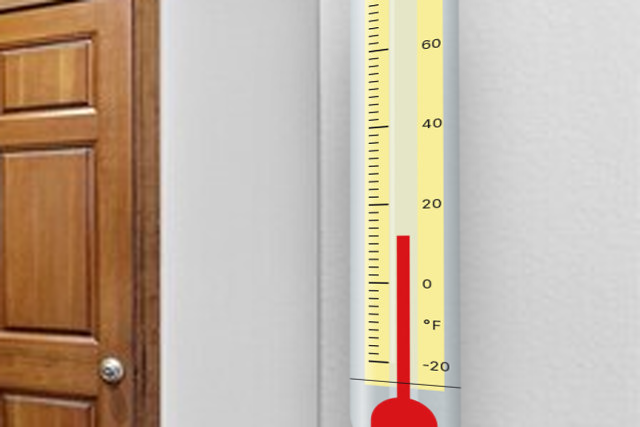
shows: 12 °F
